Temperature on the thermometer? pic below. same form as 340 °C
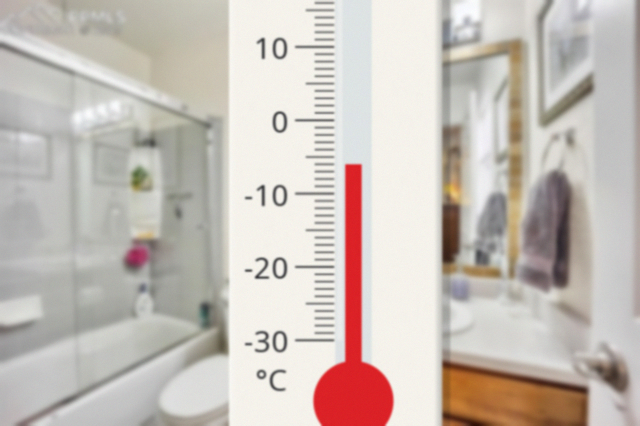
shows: -6 °C
